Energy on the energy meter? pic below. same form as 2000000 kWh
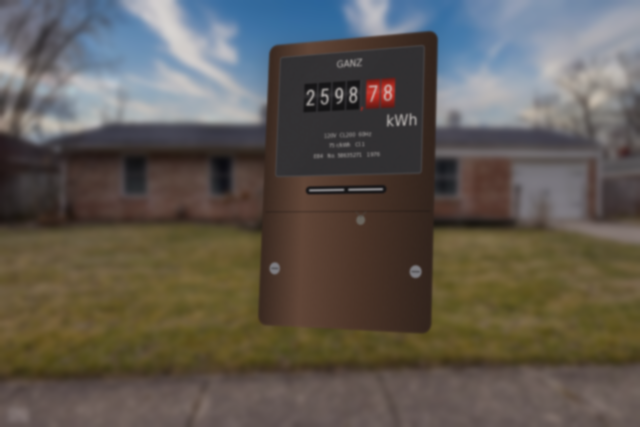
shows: 2598.78 kWh
